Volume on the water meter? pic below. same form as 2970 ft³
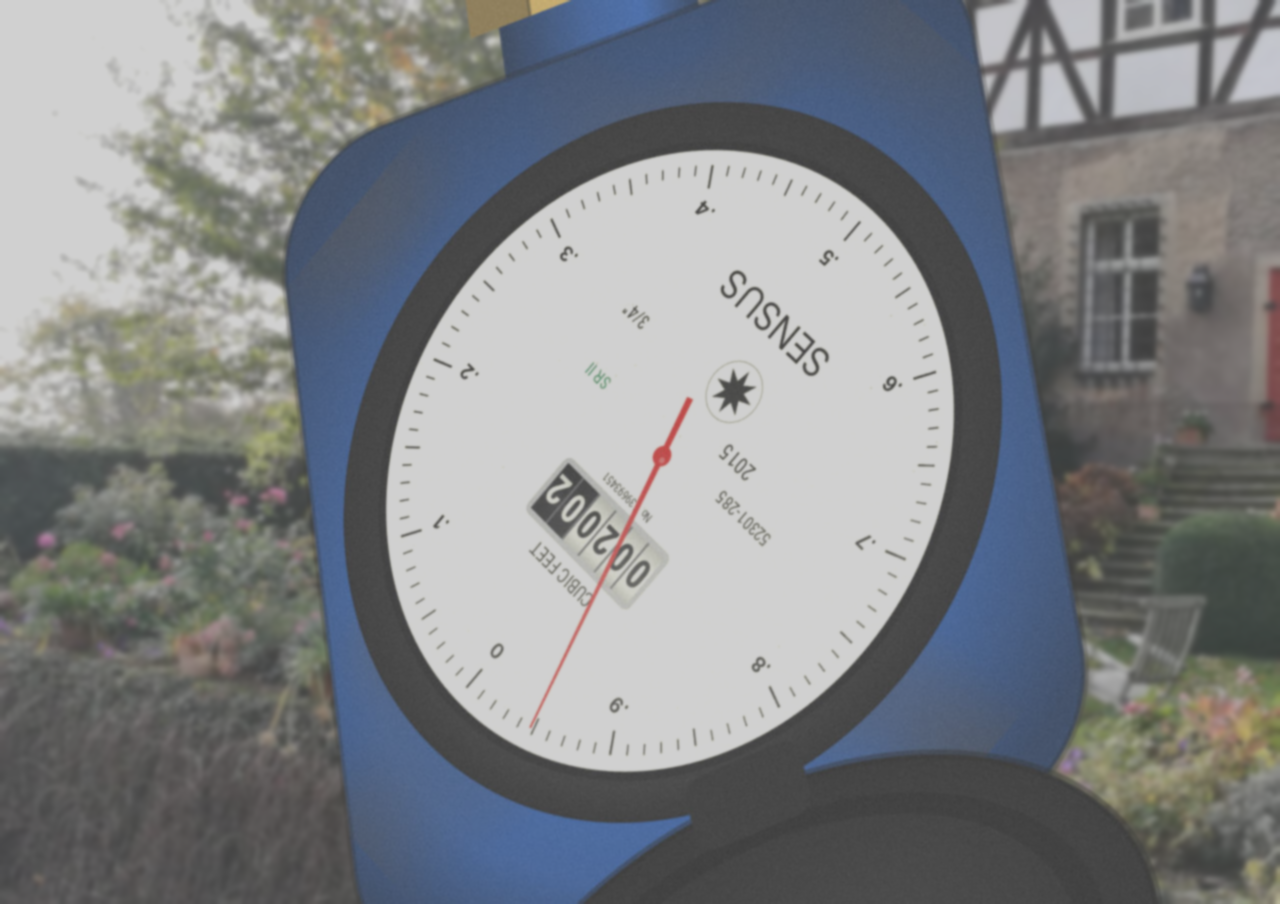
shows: 2001.95 ft³
